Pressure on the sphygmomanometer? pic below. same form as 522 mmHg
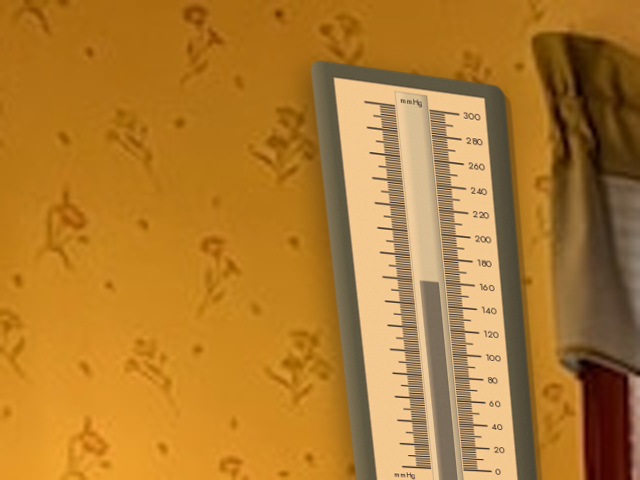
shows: 160 mmHg
